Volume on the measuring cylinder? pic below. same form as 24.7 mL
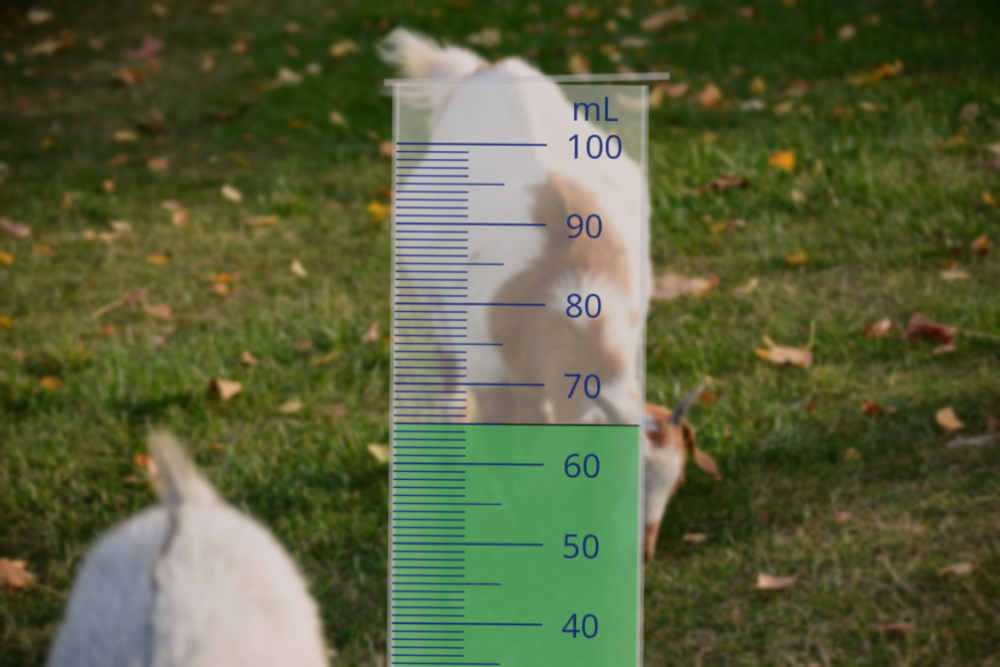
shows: 65 mL
